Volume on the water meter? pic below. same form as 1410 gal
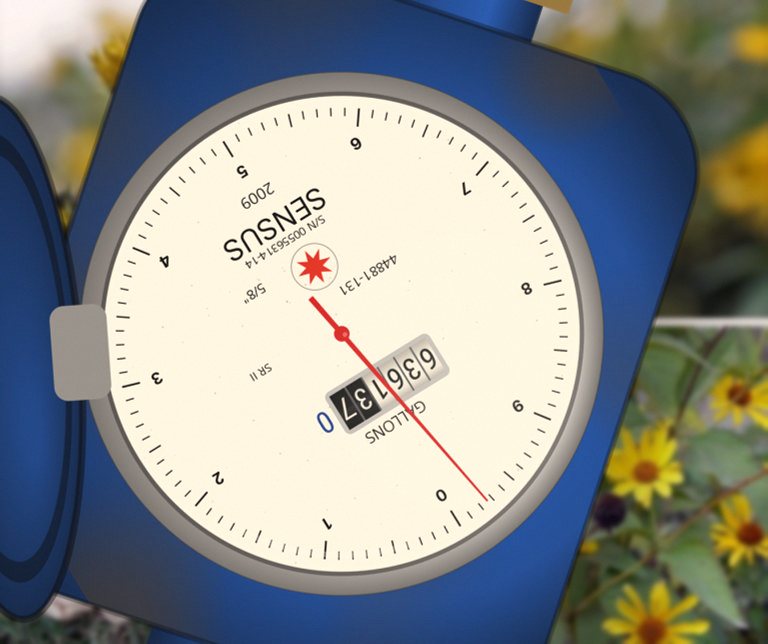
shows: 6361369.7 gal
